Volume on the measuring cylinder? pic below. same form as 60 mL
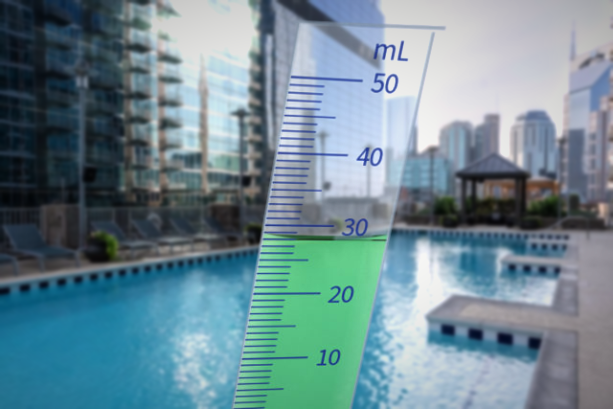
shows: 28 mL
